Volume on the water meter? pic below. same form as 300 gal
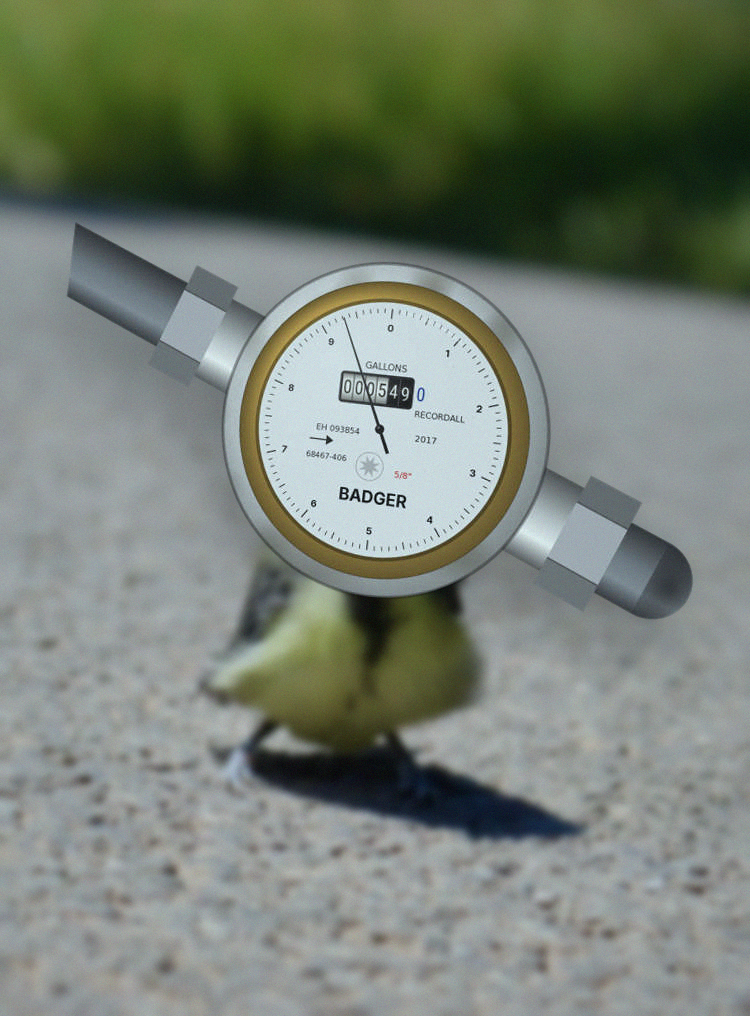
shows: 5489.3 gal
